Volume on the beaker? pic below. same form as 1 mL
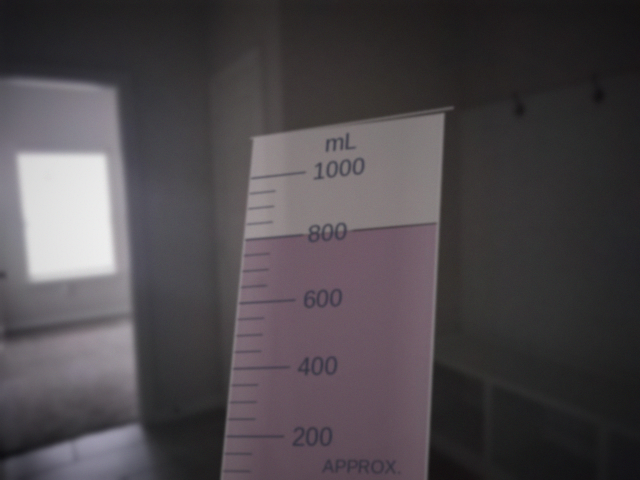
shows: 800 mL
